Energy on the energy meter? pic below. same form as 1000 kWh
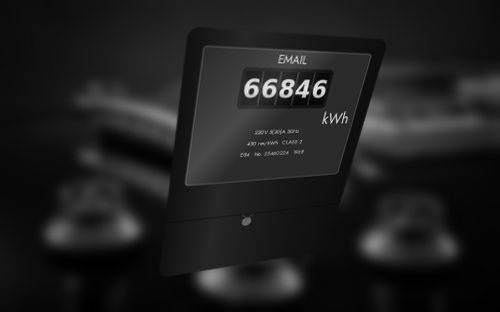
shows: 66846 kWh
